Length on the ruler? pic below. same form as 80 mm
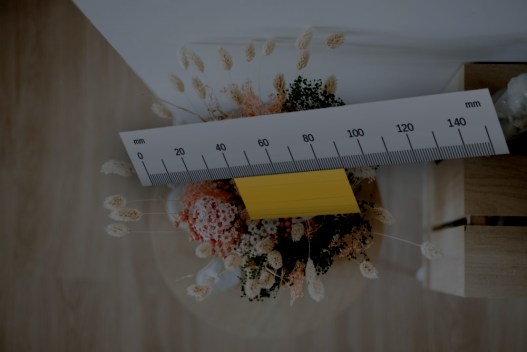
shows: 50 mm
